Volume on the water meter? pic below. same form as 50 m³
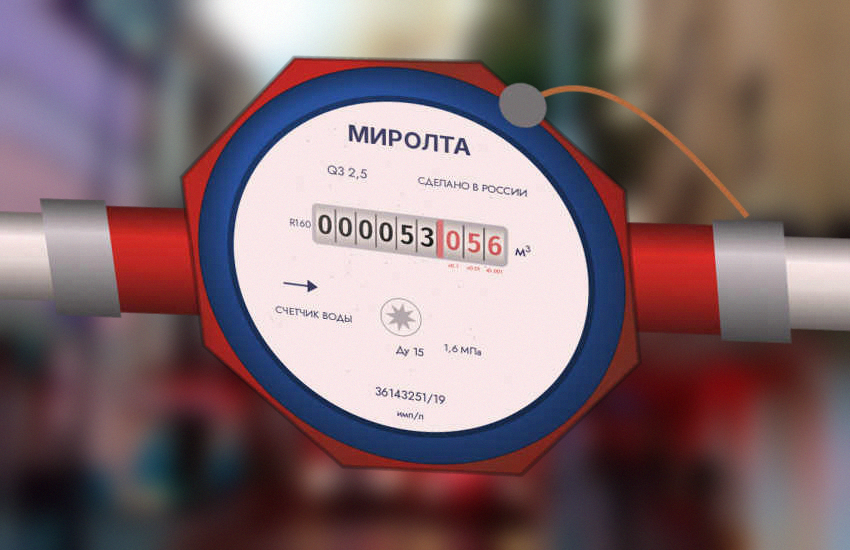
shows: 53.056 m³
